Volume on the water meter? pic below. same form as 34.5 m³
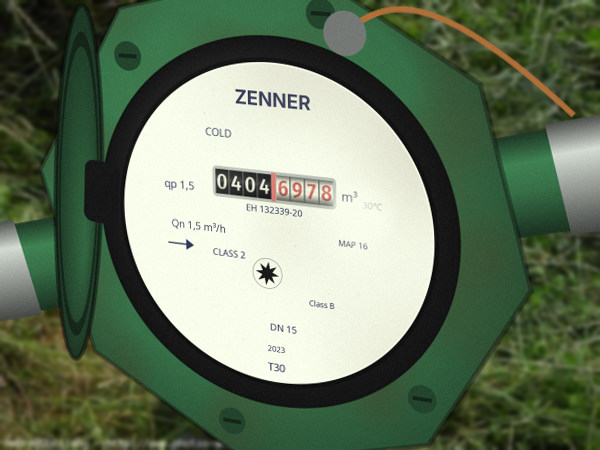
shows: 404.6978 m³
